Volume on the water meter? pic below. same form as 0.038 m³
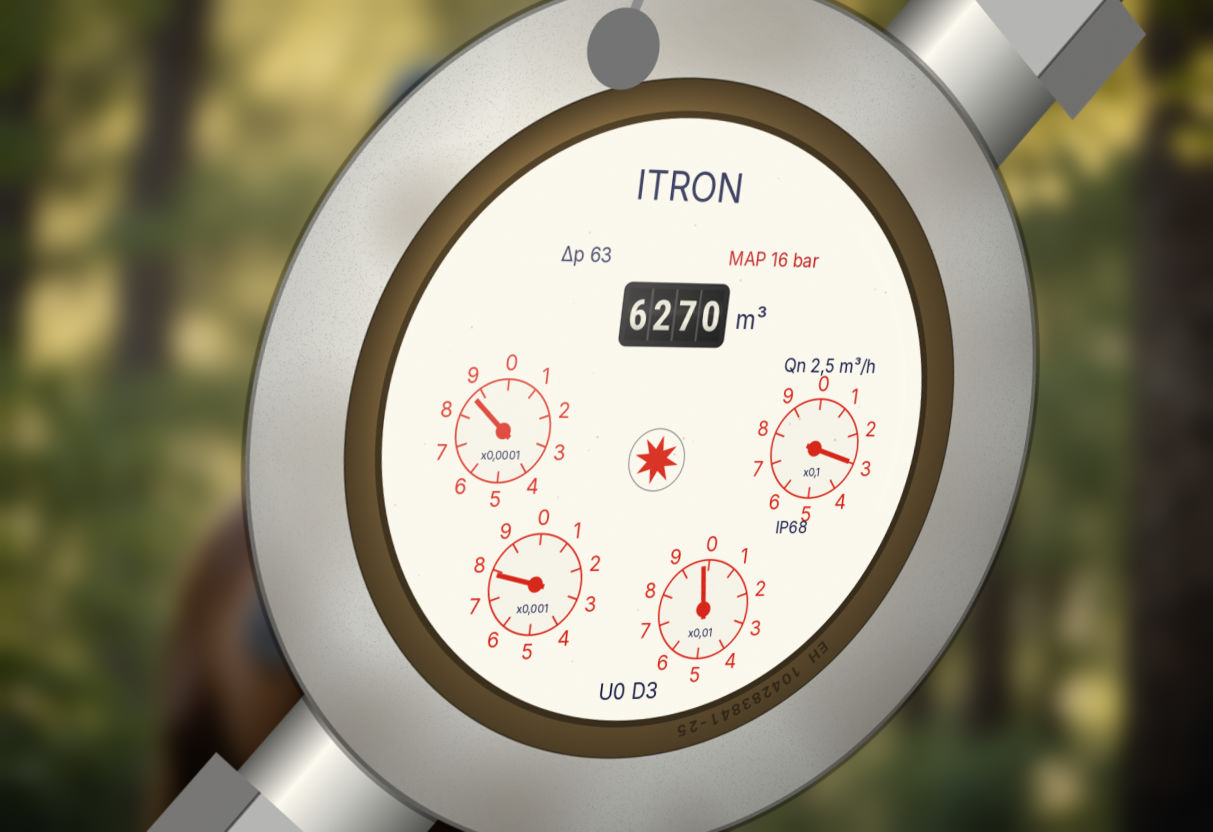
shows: 6270.2978 m³
